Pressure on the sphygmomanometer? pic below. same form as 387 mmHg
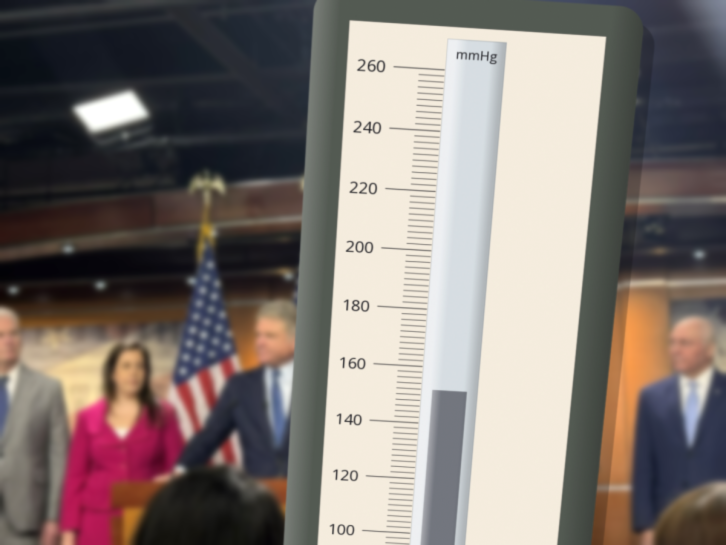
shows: 152 mmHg
